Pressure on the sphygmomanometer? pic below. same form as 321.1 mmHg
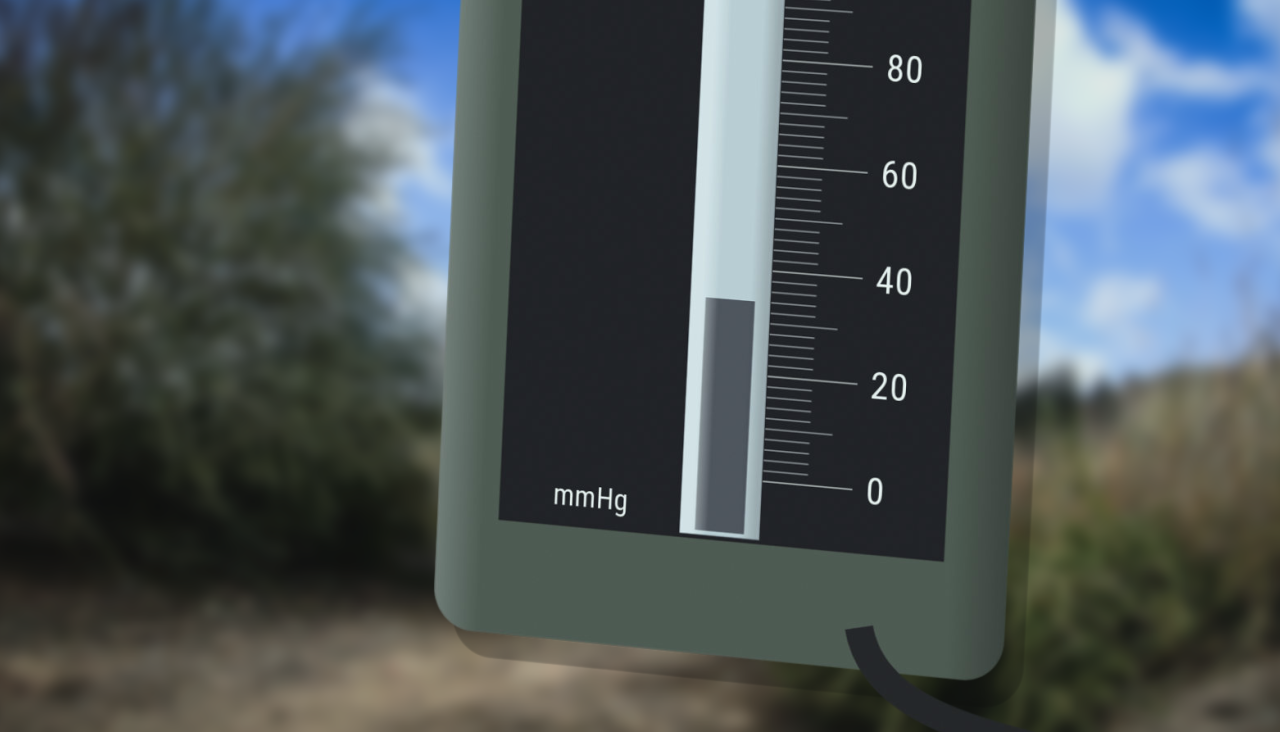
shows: 34 mmHg
